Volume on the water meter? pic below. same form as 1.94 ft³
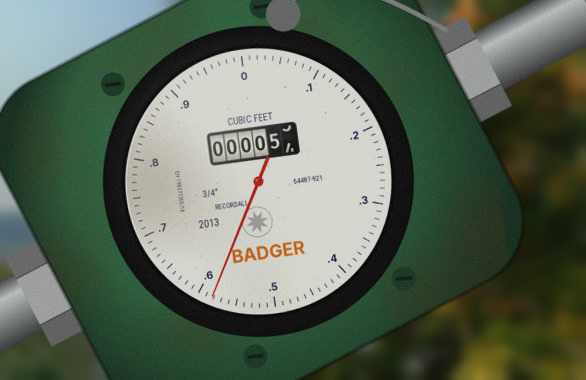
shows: 53.58 ft³
